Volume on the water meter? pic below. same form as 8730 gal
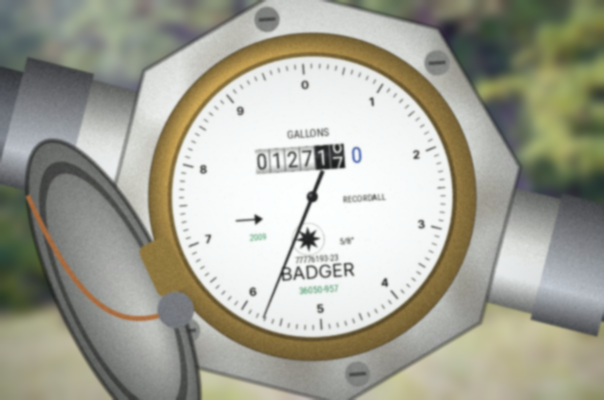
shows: 127165.7 gal
